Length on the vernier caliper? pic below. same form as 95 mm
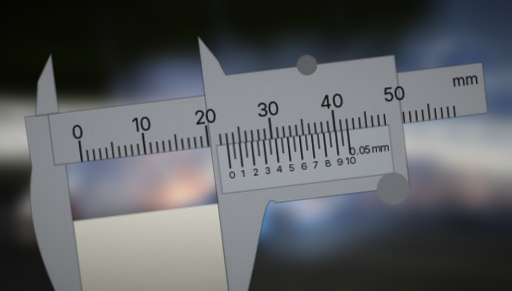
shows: 23.0 mm
